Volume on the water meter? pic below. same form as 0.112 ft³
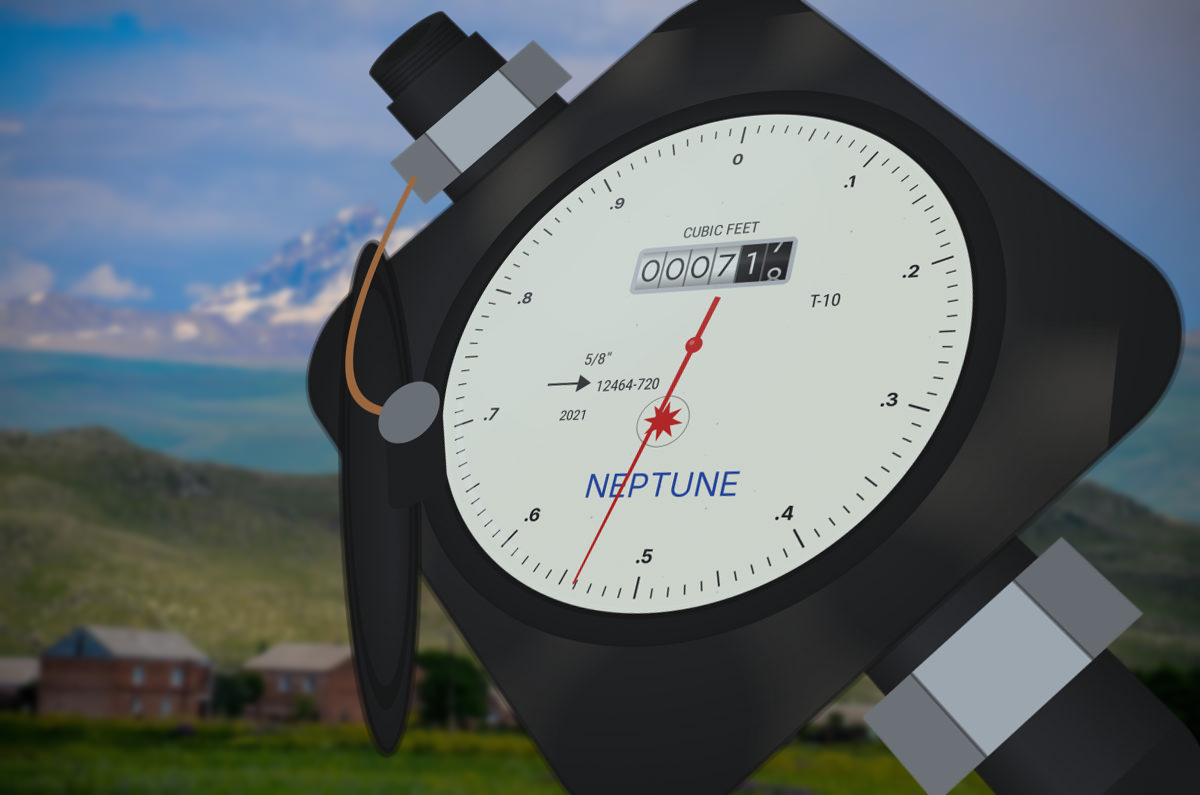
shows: 717.54 ft³
